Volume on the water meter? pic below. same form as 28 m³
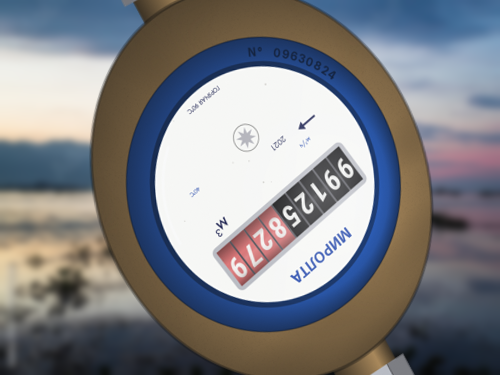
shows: 99125.8279 m³
